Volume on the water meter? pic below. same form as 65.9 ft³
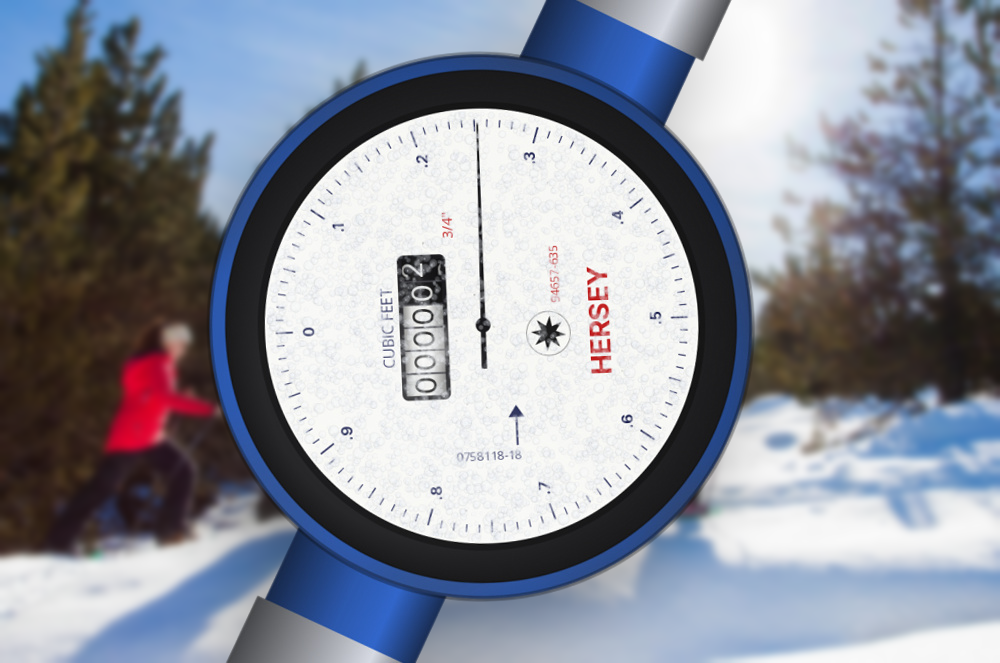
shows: 2.25 ft³
